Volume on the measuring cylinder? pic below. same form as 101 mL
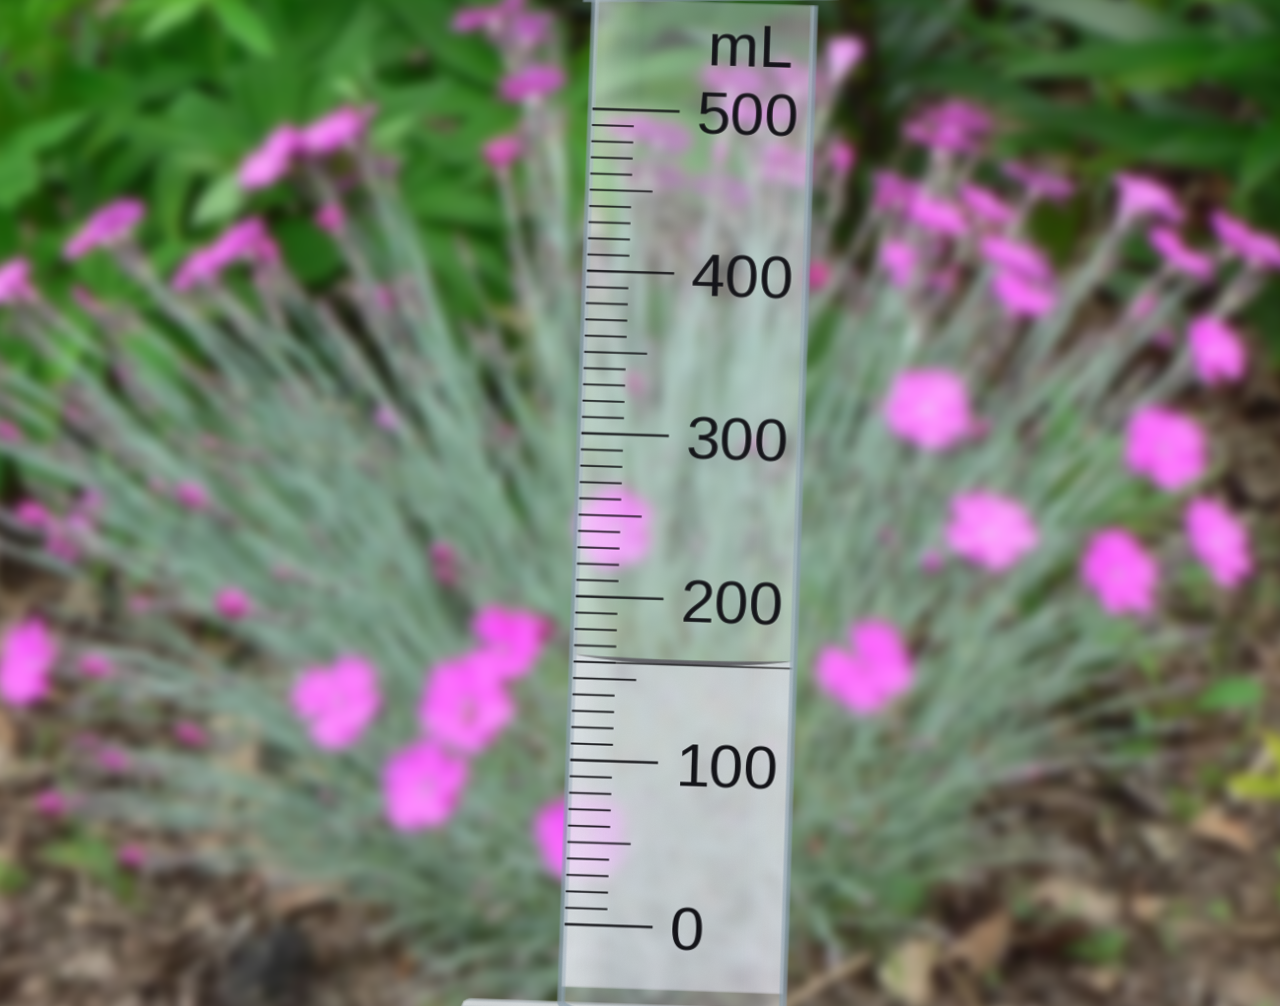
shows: 160 mL
